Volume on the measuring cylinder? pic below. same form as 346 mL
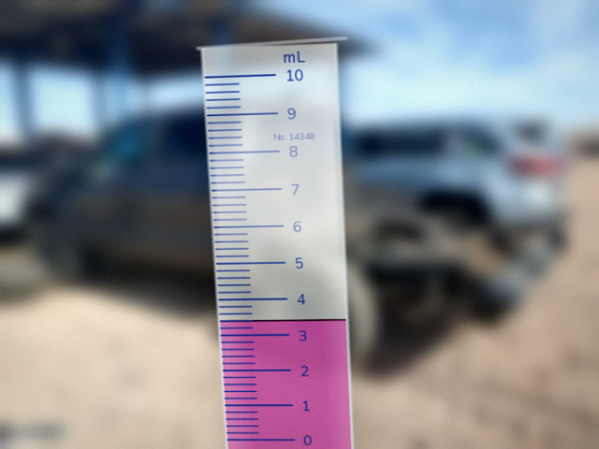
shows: 3.4 mL
